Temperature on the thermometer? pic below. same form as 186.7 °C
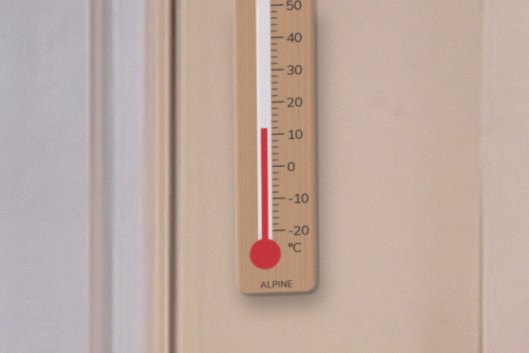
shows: 12 °C
